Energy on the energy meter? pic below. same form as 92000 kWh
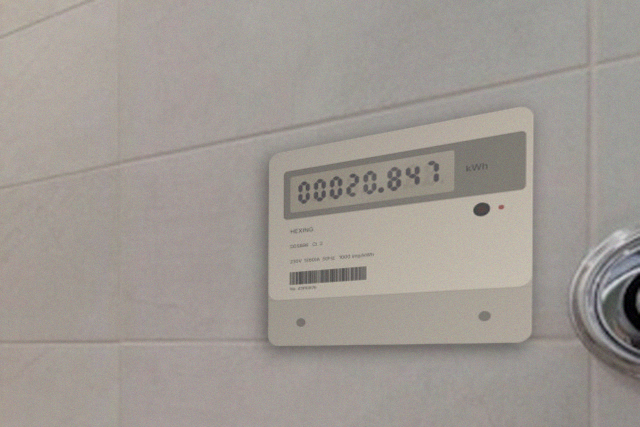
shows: 20.847 kWh
